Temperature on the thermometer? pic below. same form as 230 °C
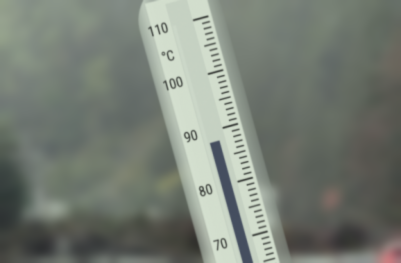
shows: 88 °C
